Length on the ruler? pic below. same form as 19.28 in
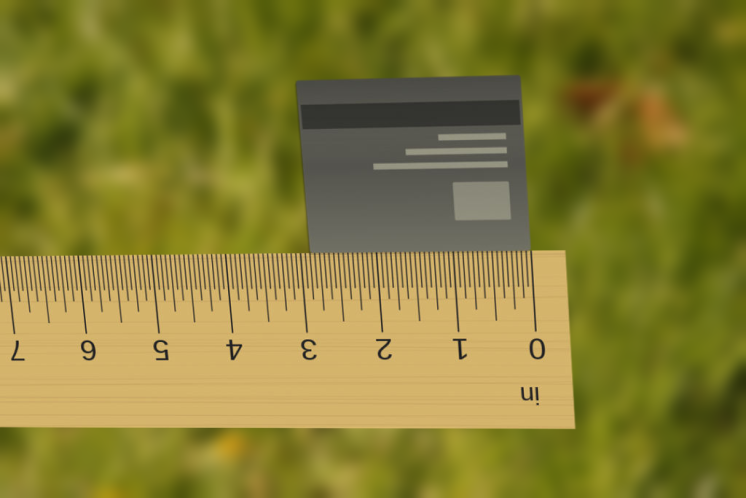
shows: 2.875 in
